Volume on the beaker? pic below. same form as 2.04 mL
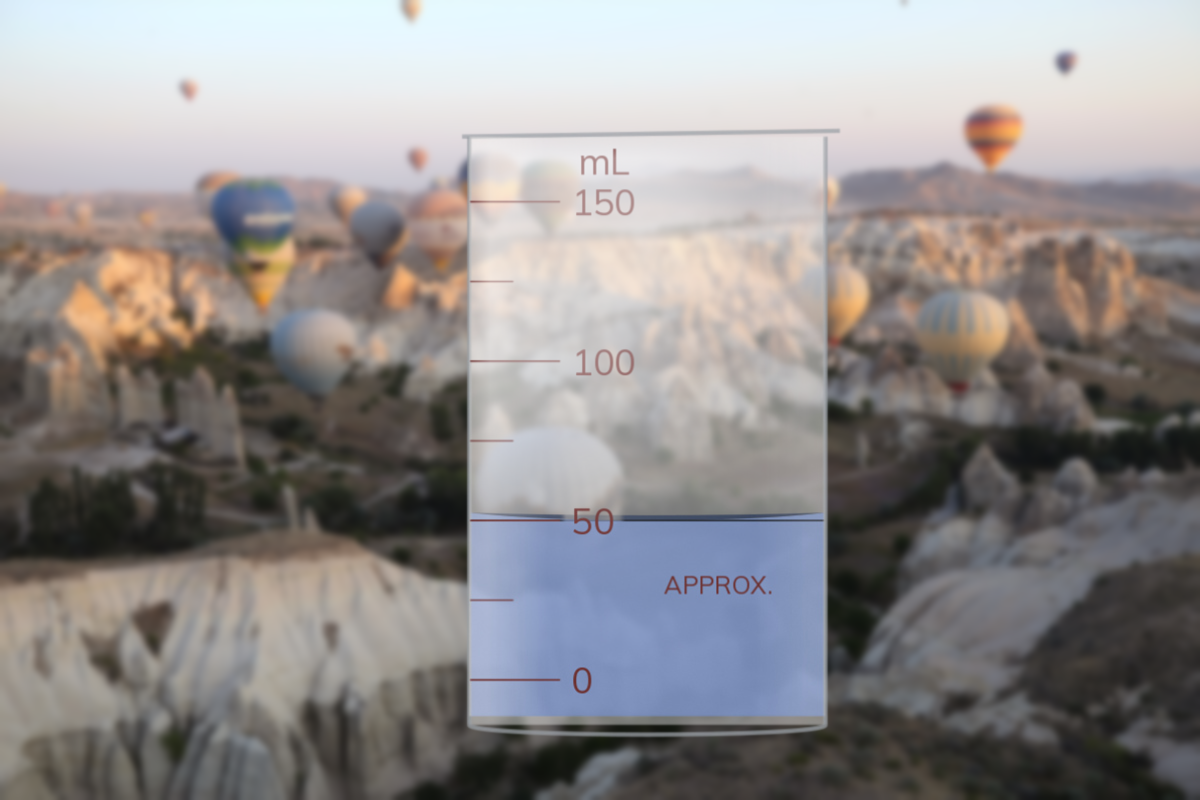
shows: 50 mL
